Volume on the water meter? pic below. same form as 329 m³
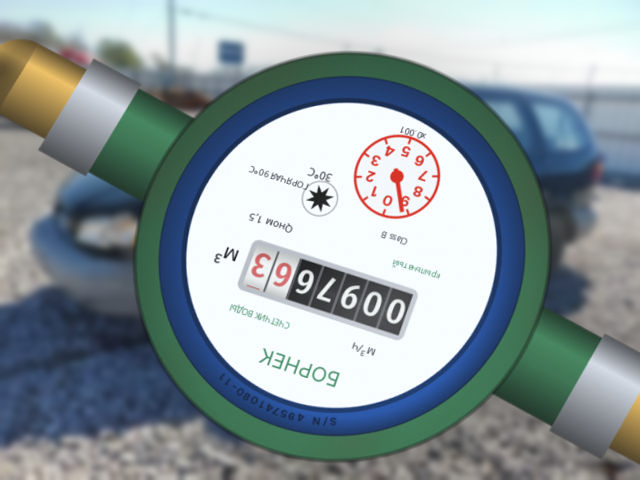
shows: 976.629 m³
